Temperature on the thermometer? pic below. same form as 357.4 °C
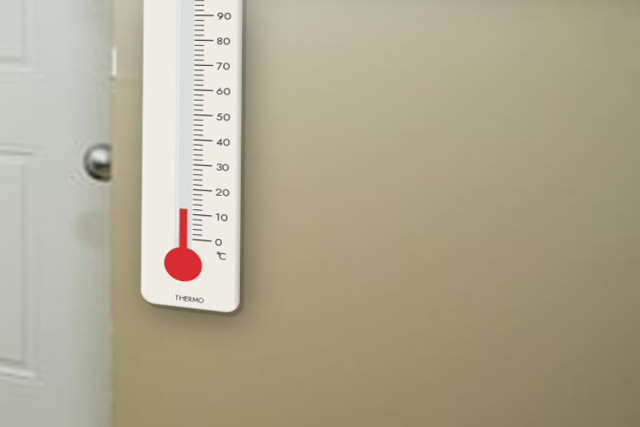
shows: 12 °C
